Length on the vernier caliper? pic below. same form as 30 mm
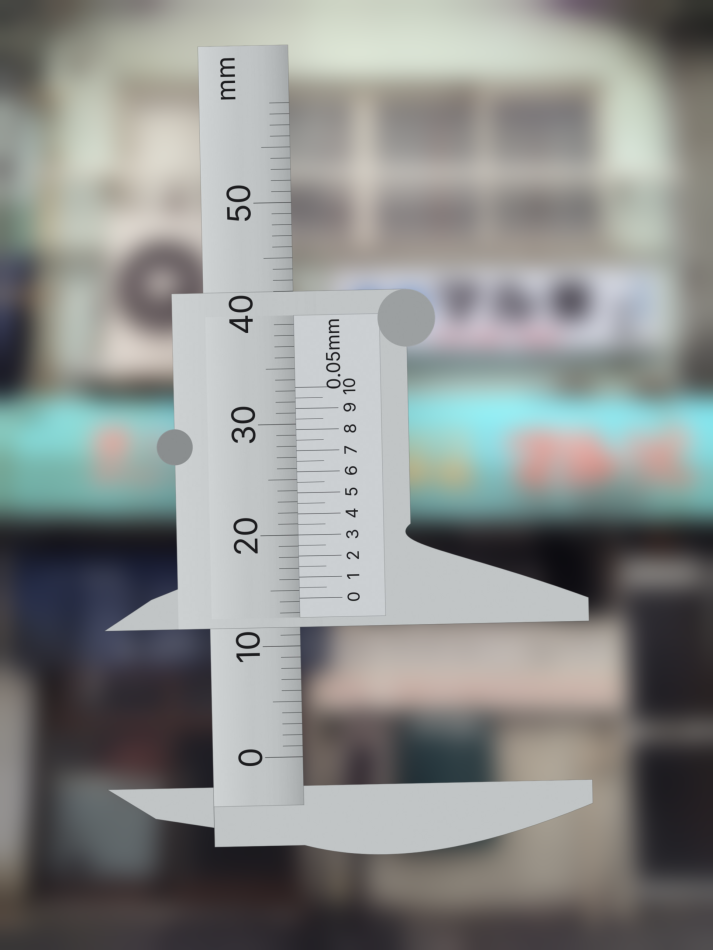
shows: 14.3 mm
